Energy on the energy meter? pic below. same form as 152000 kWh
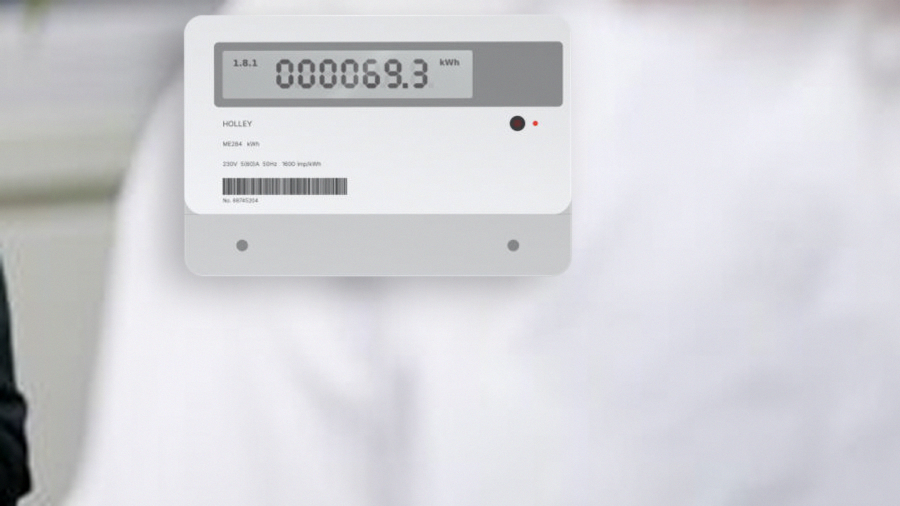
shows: 69.3 kWh
